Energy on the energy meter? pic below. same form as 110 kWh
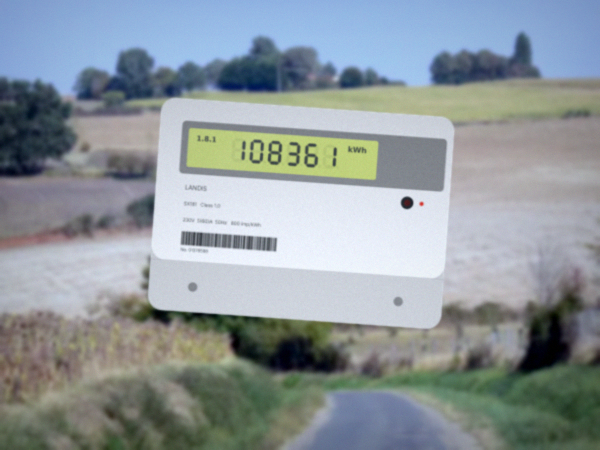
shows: 108361 kWh
